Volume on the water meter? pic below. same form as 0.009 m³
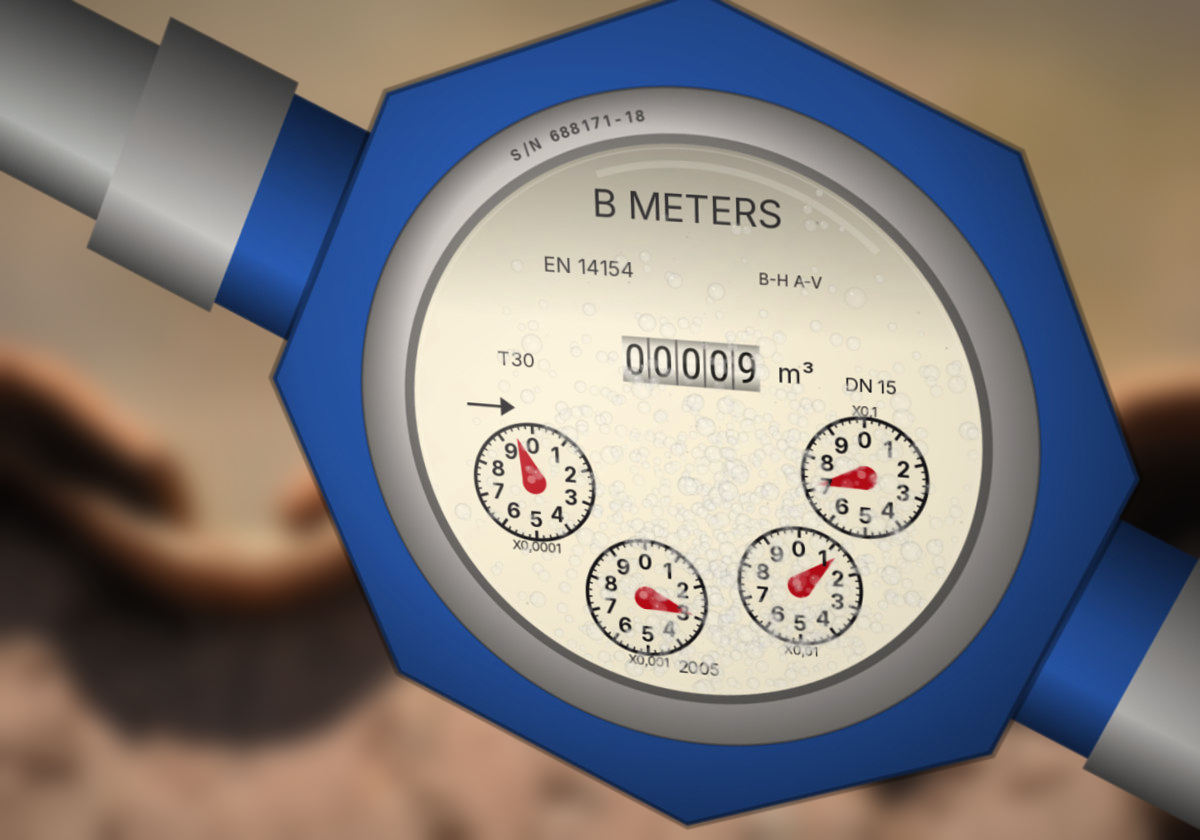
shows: 9.7129 m³
